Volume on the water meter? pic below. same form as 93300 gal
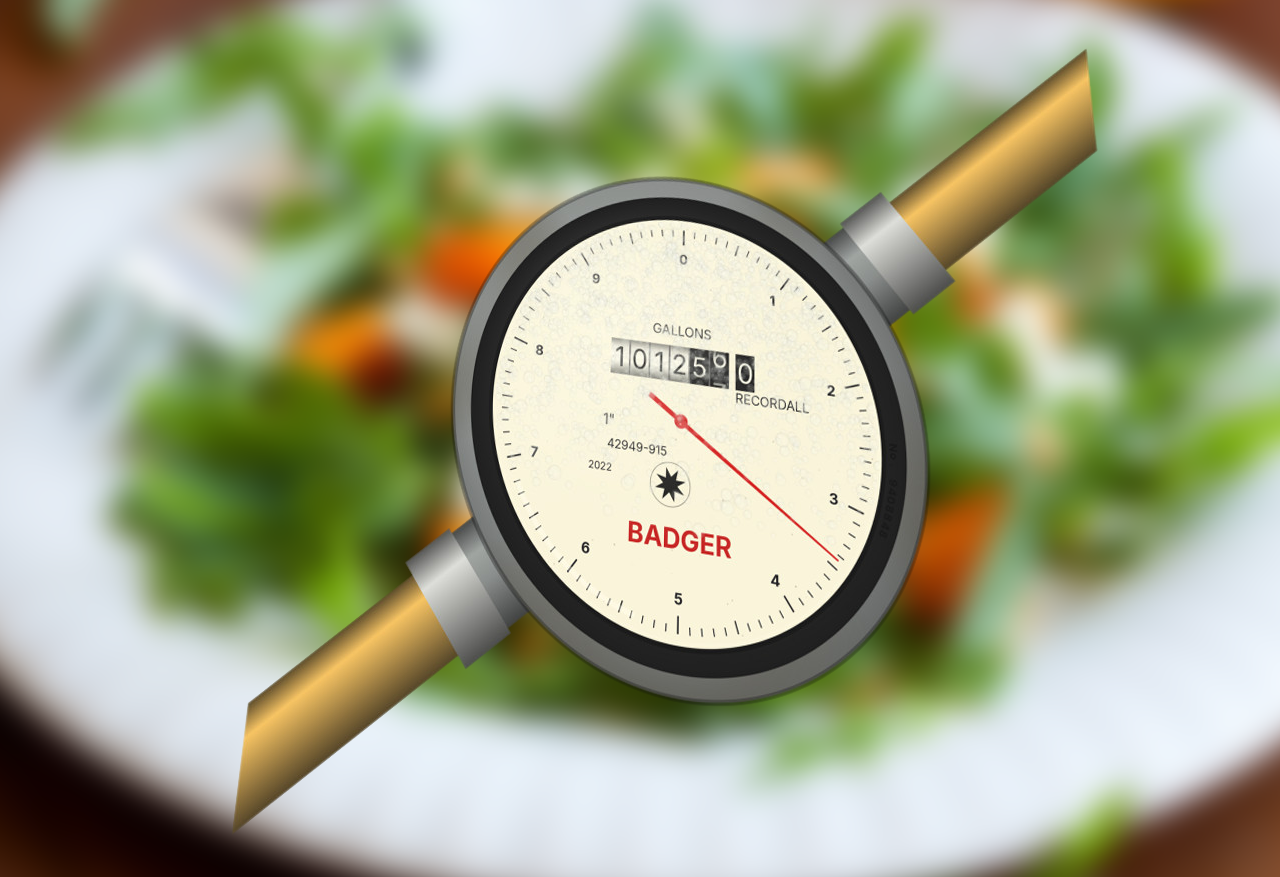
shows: 1012563.4 gal
